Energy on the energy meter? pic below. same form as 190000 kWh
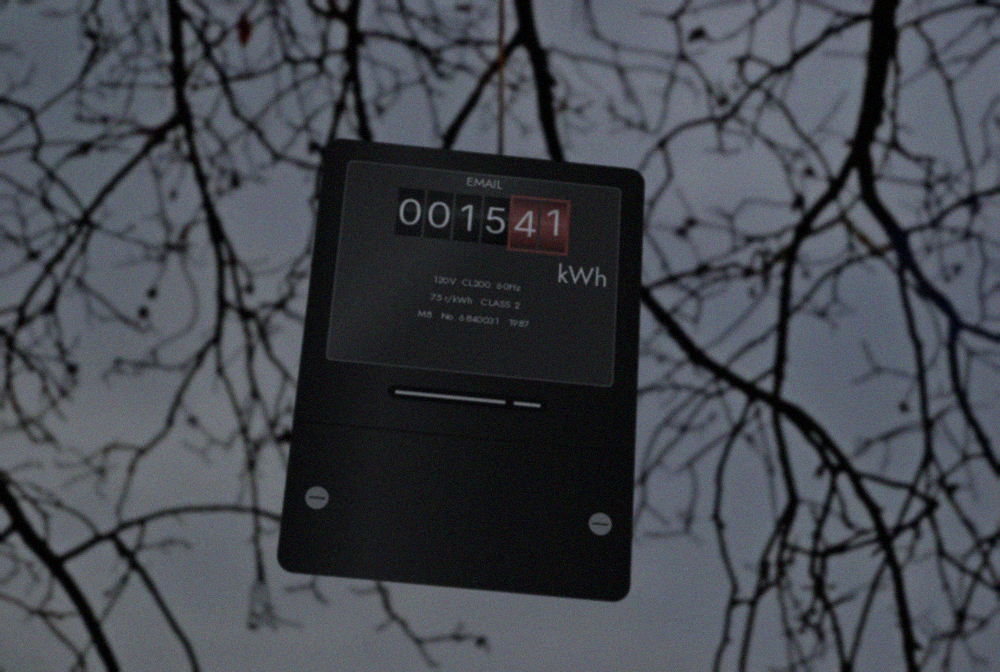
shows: 15.41 kWh
